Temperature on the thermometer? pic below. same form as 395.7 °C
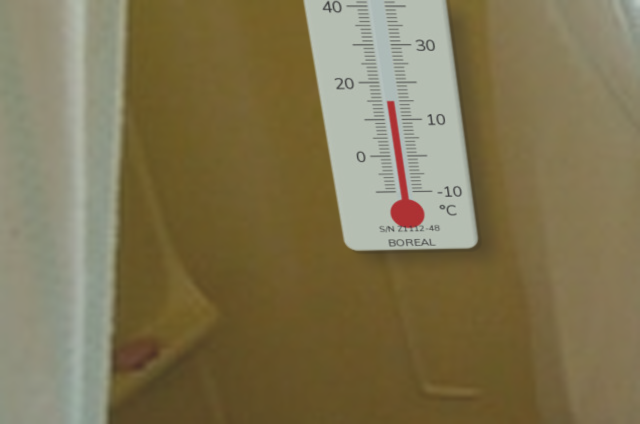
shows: 15 °C
